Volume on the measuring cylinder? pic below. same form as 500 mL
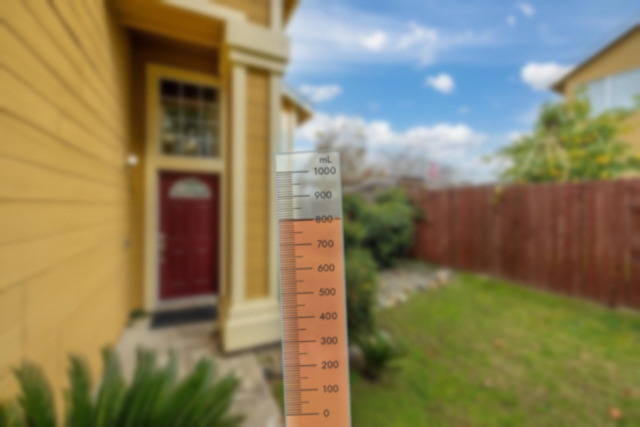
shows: 800 mL
